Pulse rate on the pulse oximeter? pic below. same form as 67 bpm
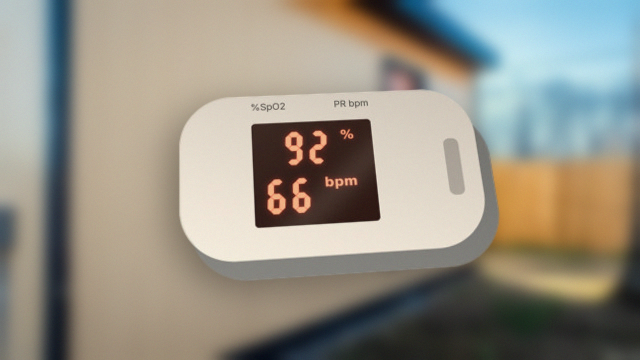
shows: 66 bpm
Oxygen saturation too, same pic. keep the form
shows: 92 %
